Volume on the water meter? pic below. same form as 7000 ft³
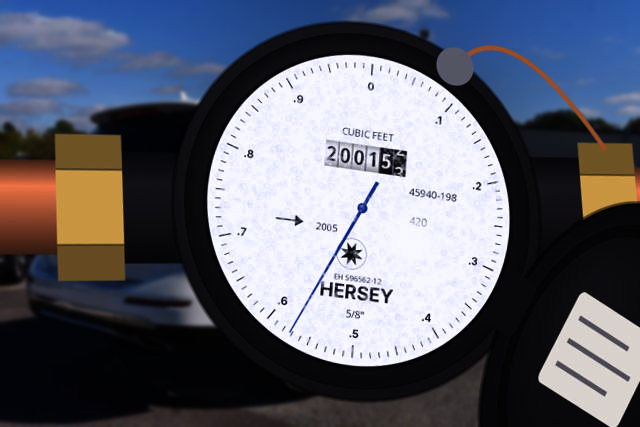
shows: 200152.57 ft³
